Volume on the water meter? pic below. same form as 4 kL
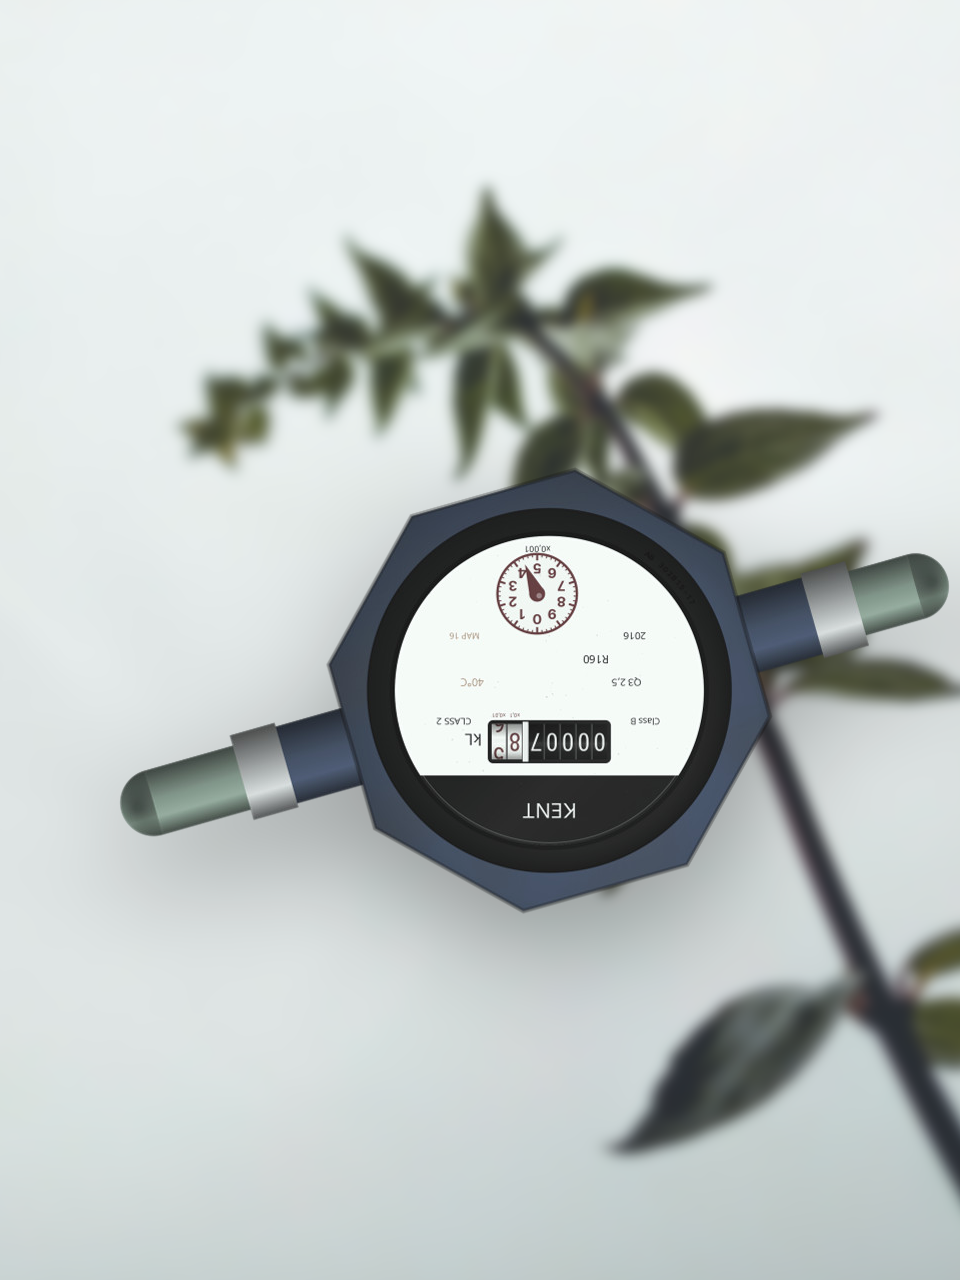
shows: 7.854 kL
